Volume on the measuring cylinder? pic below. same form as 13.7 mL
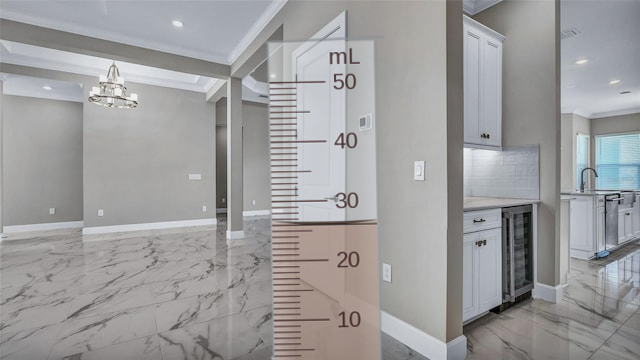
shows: 26 mL
